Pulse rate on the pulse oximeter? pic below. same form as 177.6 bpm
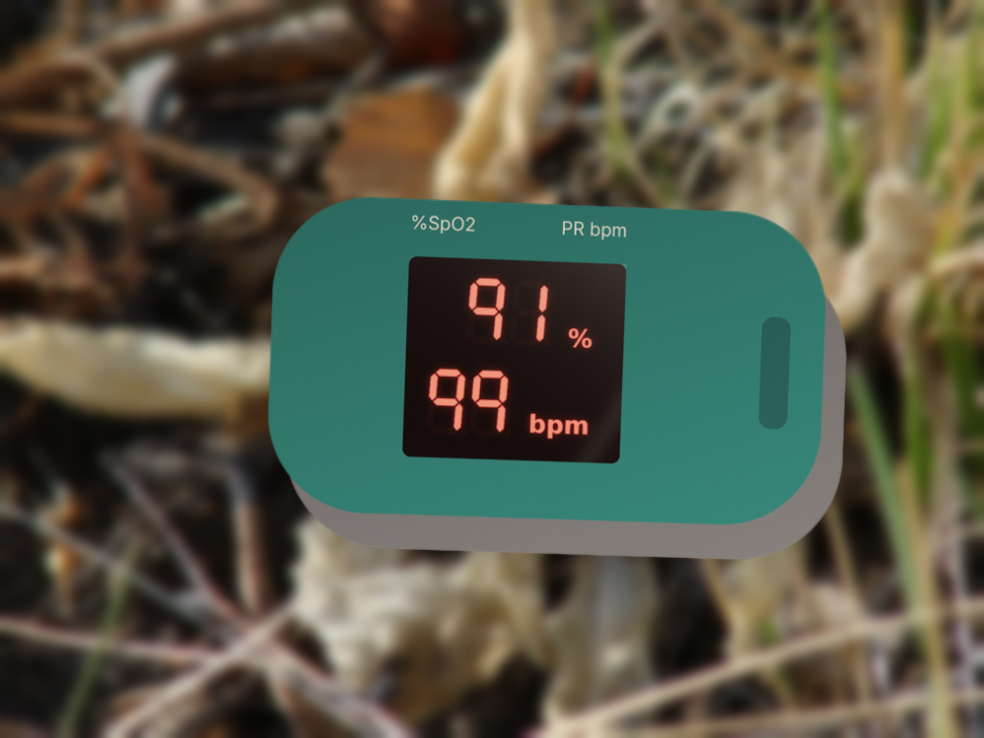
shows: 99 bpm
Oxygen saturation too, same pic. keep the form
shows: 91 %
